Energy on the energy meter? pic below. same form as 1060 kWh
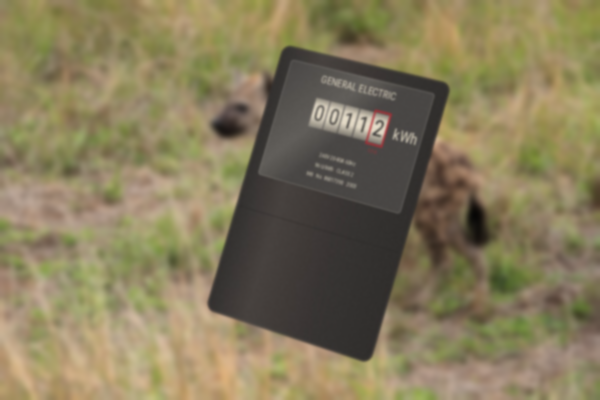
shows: 11.2 kWh
